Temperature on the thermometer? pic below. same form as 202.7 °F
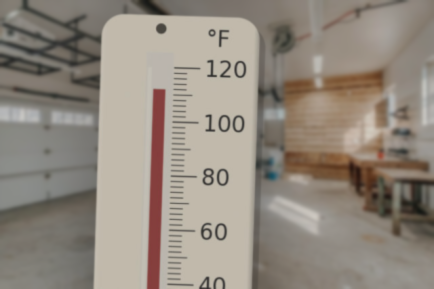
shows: 112 °F
